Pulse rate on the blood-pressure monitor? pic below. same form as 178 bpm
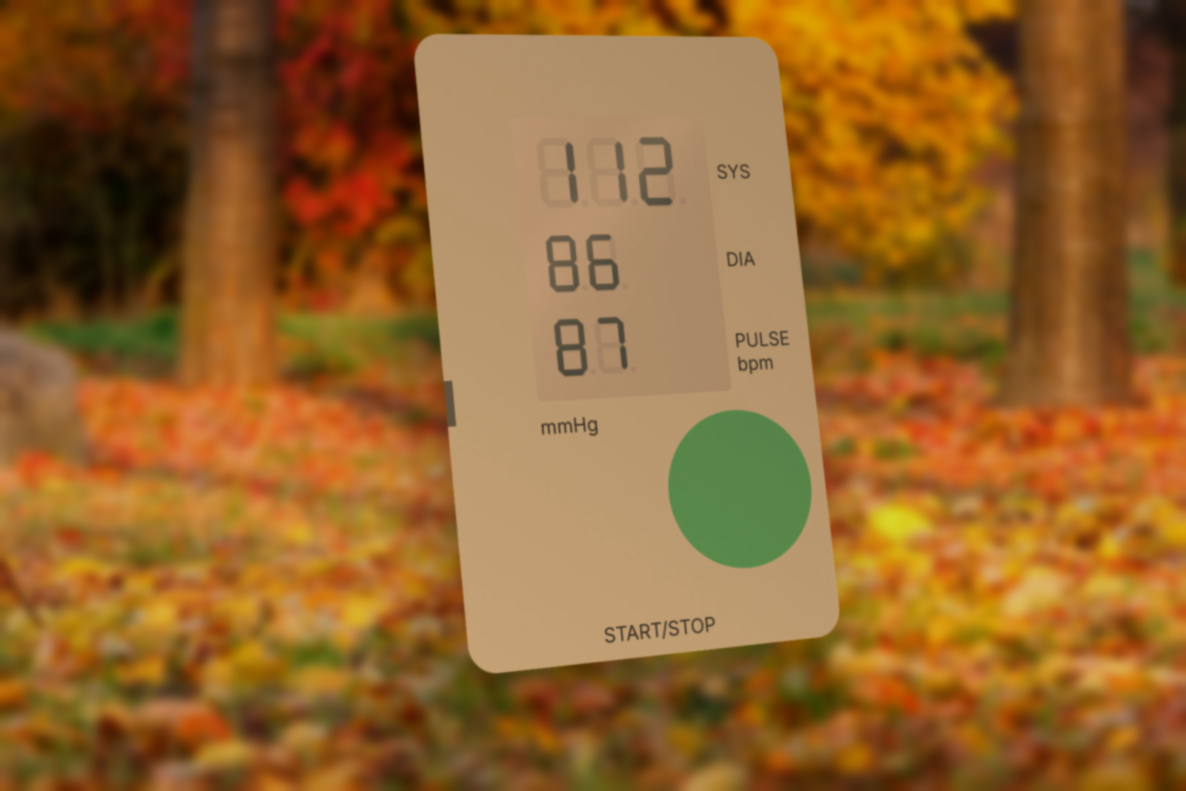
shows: 87 bpm
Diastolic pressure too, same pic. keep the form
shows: 86 mmHg
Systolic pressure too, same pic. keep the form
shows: 112 mmHg
